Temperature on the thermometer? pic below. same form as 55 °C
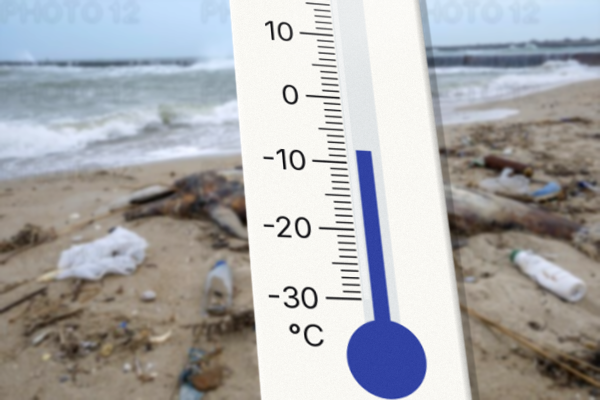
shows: -8 °C
